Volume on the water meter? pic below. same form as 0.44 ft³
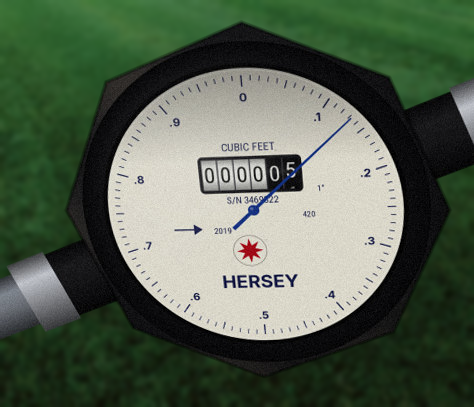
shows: 5.13 ft³
